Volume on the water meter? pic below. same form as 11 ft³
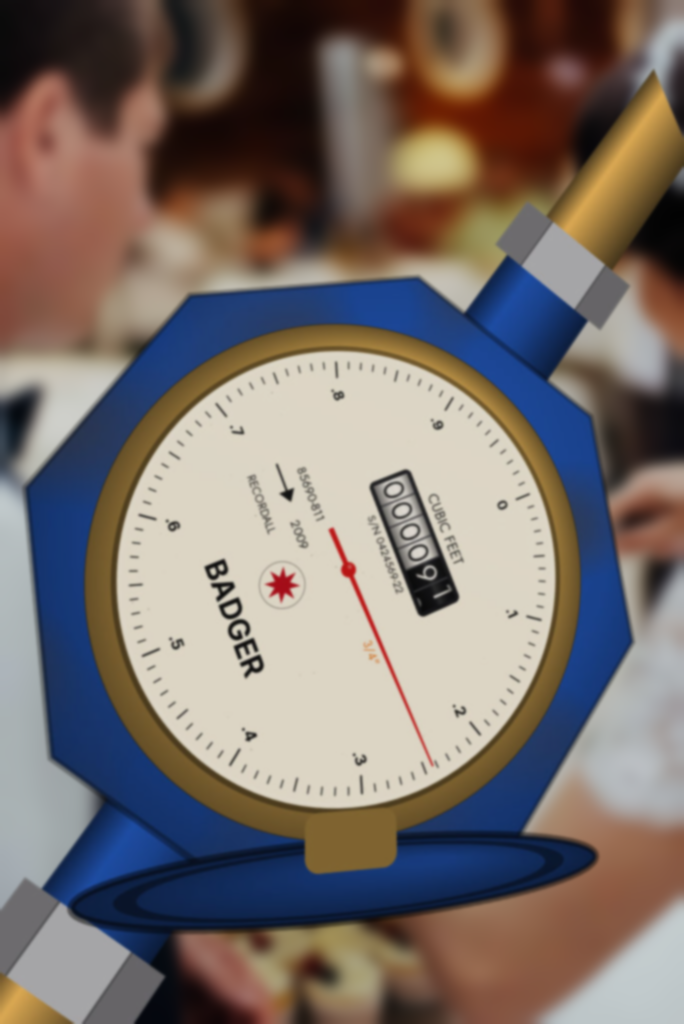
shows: 91.24 ft³
